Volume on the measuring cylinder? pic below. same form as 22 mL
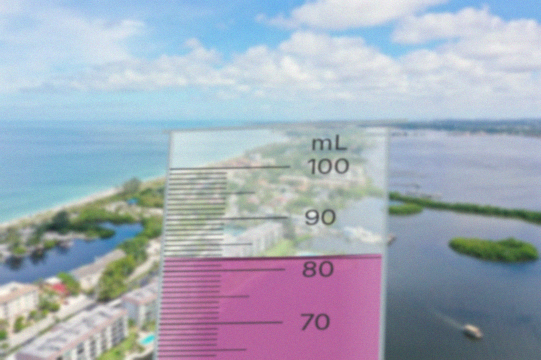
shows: 82 mL
